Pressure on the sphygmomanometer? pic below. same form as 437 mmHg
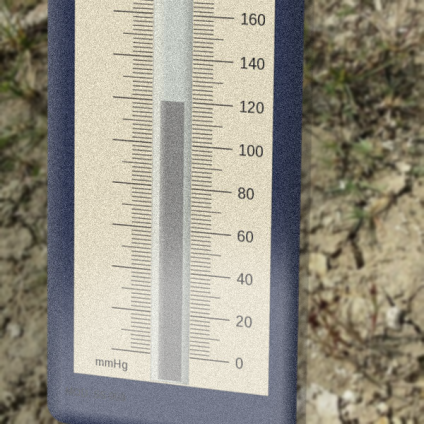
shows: 120 mmHg
